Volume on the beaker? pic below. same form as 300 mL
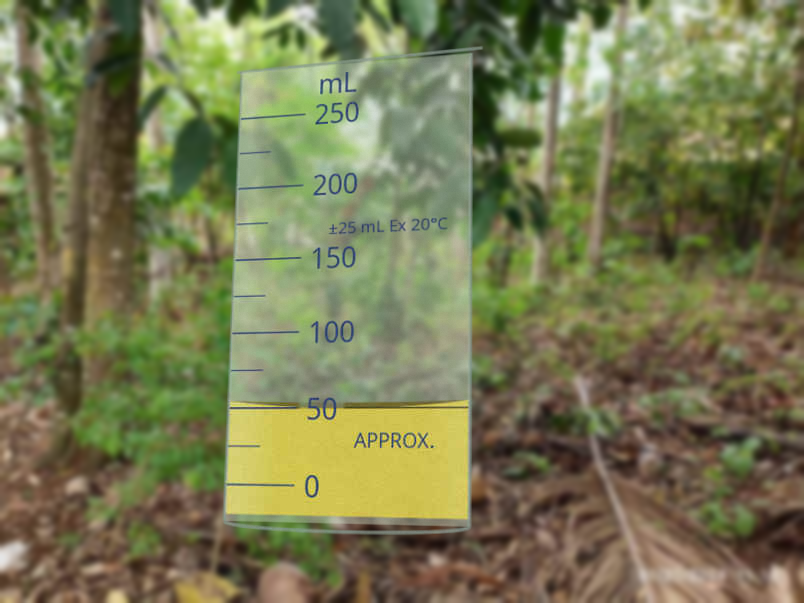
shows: 50 mL
